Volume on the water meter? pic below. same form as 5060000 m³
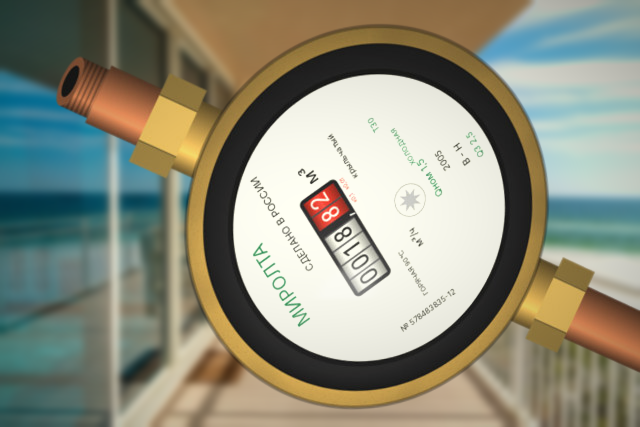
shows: 18.82 m³
